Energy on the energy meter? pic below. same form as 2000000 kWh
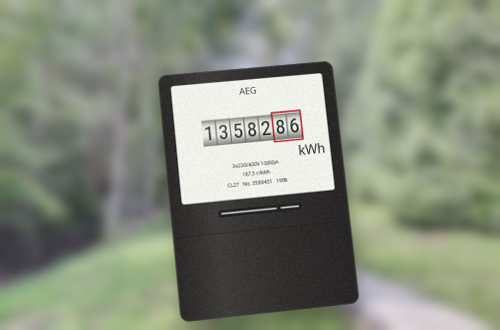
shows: 13582.86 kWh
